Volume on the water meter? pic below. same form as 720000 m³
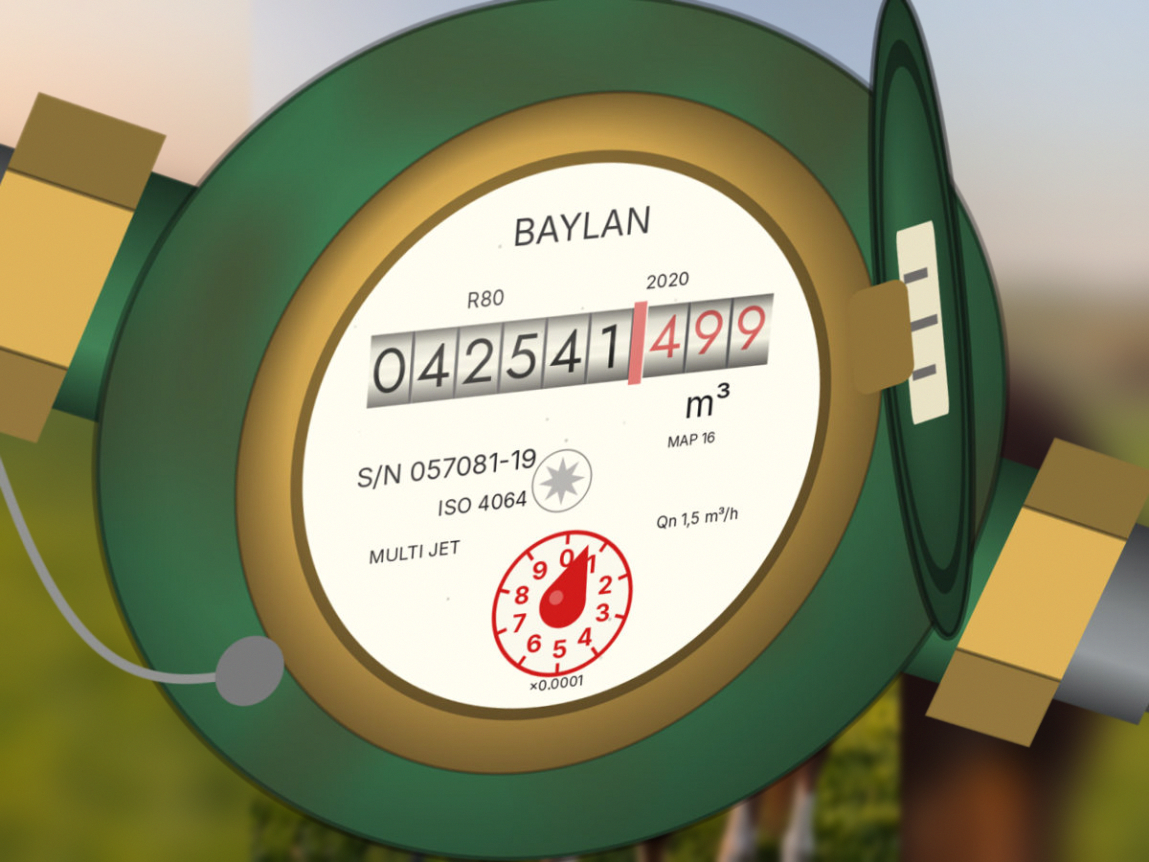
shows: 42541.4990 m³
